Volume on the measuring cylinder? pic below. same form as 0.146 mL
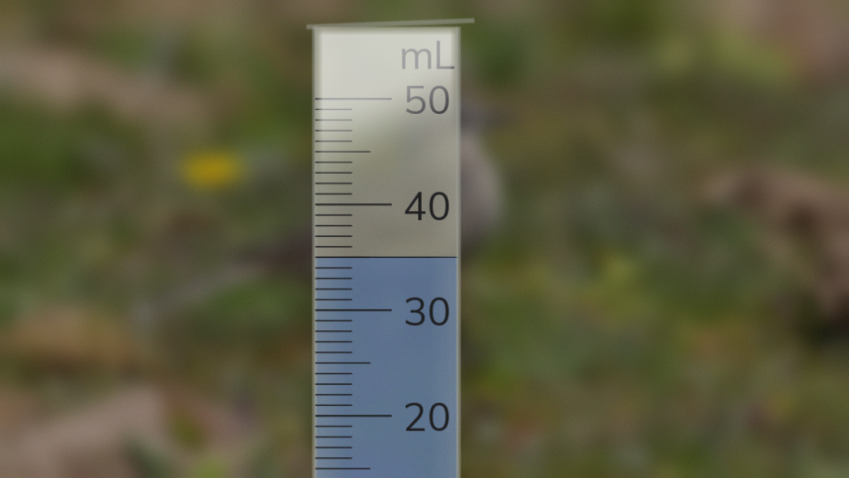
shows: 35 mL
